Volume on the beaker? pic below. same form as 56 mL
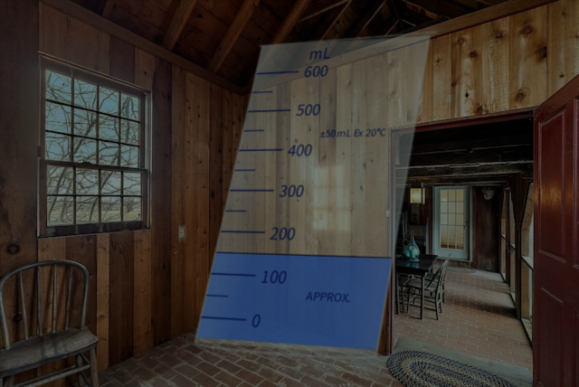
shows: 150 mL
